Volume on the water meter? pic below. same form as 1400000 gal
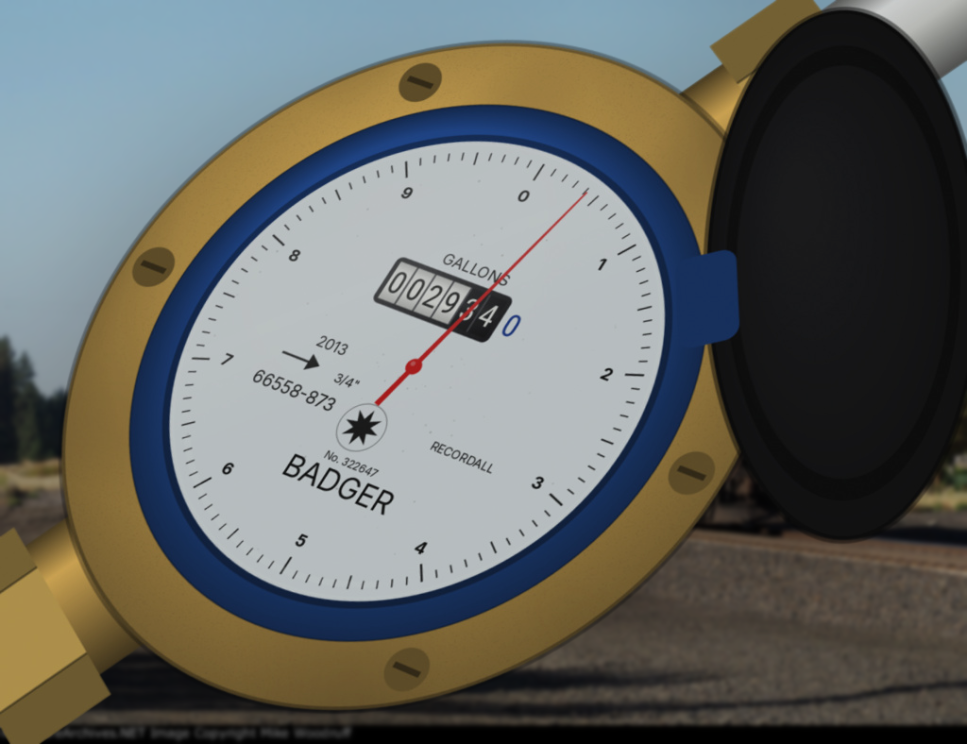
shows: 29340.4 gal
